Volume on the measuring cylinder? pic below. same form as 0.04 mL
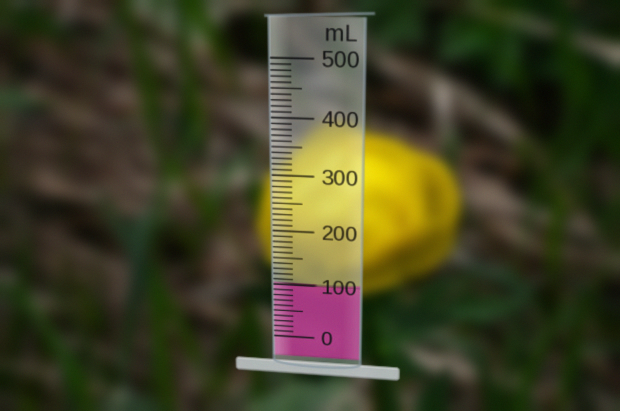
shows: 100 mL
